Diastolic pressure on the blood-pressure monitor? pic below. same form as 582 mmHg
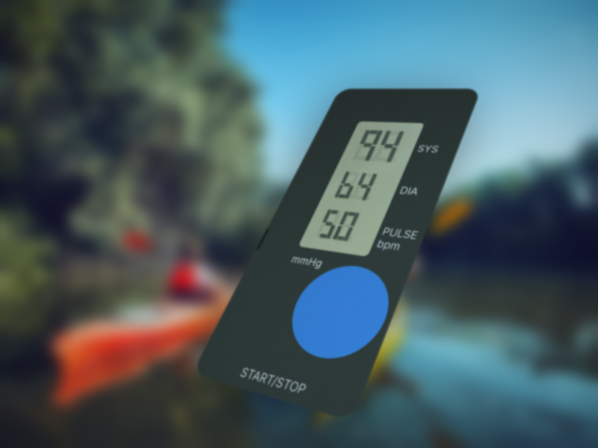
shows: 64 mmHg
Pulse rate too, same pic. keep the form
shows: 50 bpm
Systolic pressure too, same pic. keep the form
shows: 94 mmHg
